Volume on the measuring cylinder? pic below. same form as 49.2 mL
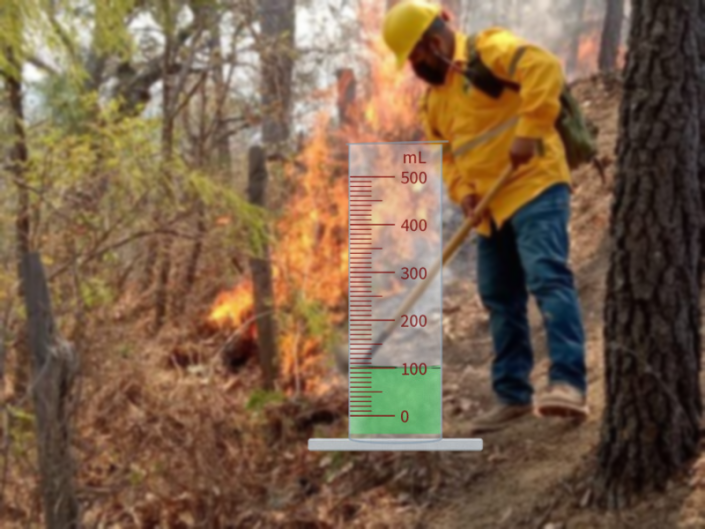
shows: 100 mL
